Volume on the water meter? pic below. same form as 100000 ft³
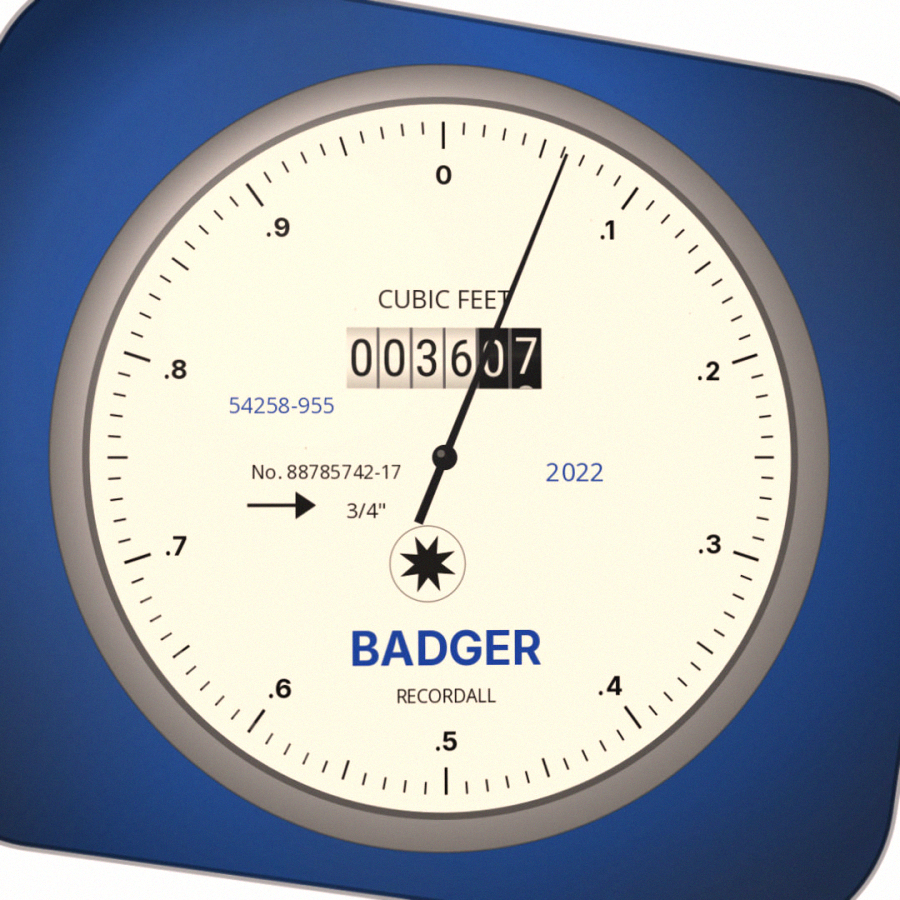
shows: 3607.06 ft³
